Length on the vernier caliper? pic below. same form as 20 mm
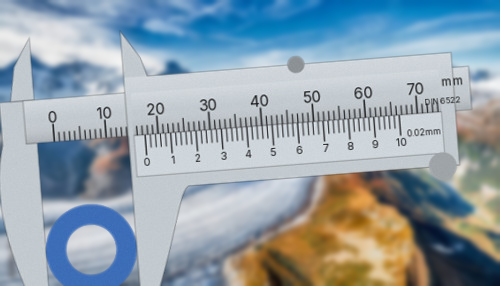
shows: 17.5 mm
